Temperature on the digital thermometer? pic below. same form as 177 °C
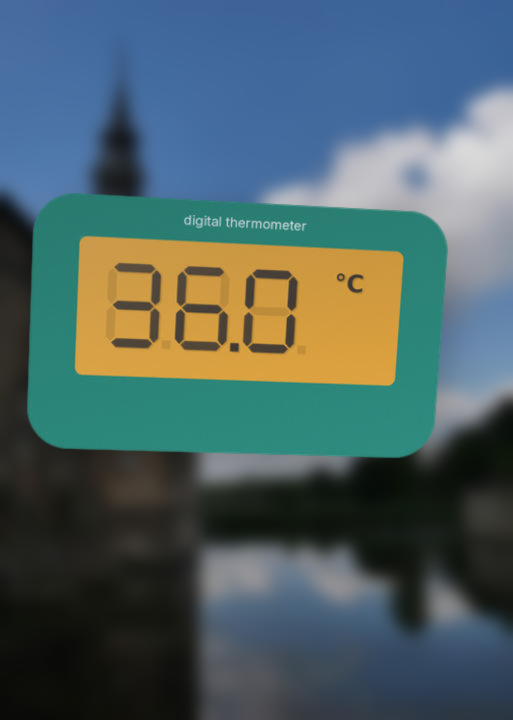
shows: 36.0 °C
